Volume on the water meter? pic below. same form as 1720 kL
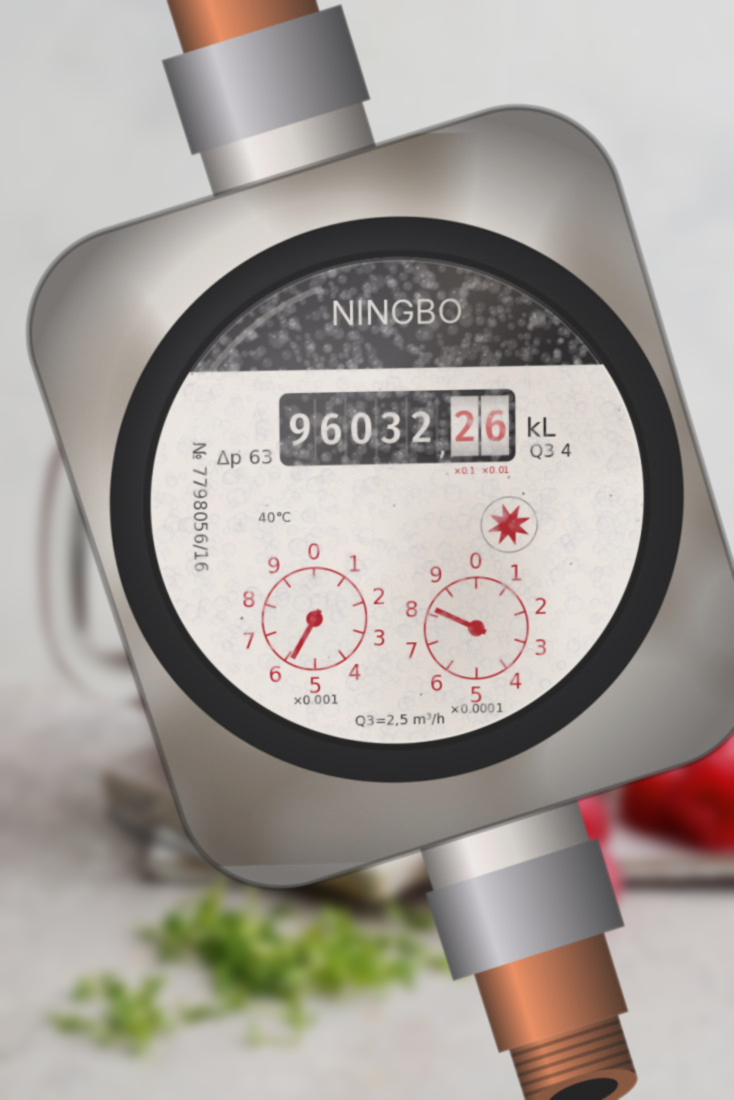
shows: 96032.2658 kL
